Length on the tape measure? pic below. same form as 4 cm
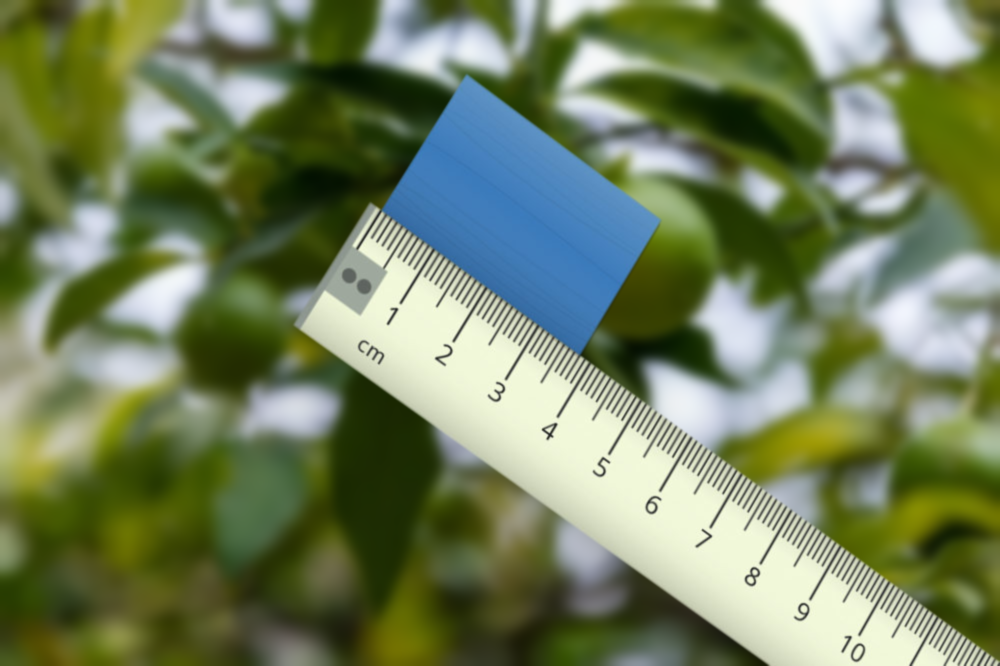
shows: 3.8 cm
